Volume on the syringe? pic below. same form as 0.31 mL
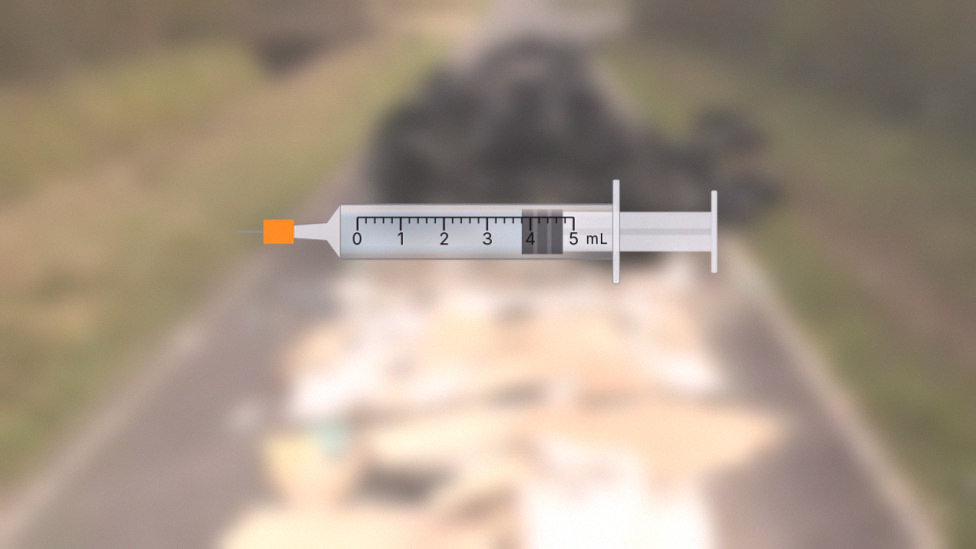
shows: 3.8 mL
